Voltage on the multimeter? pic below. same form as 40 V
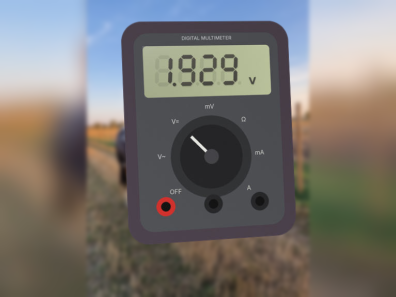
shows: 1.929 V
